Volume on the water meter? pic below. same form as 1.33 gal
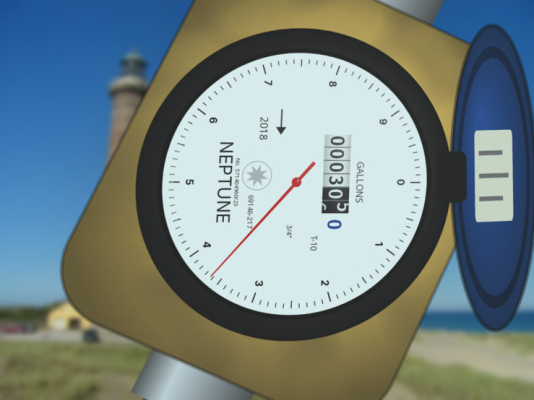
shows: 3053.6 gal
